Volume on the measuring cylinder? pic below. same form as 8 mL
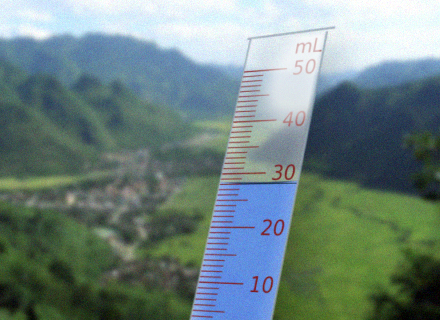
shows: 28 mL
